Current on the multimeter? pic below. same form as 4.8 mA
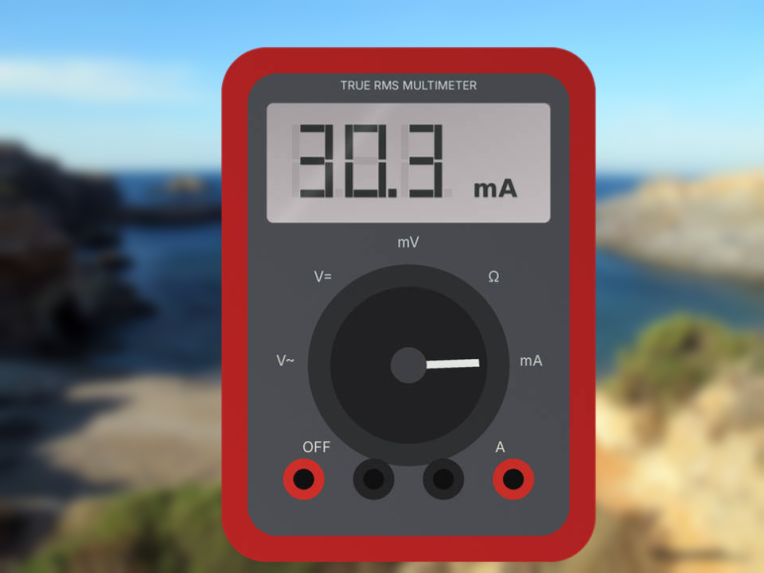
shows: 30.3 mA
